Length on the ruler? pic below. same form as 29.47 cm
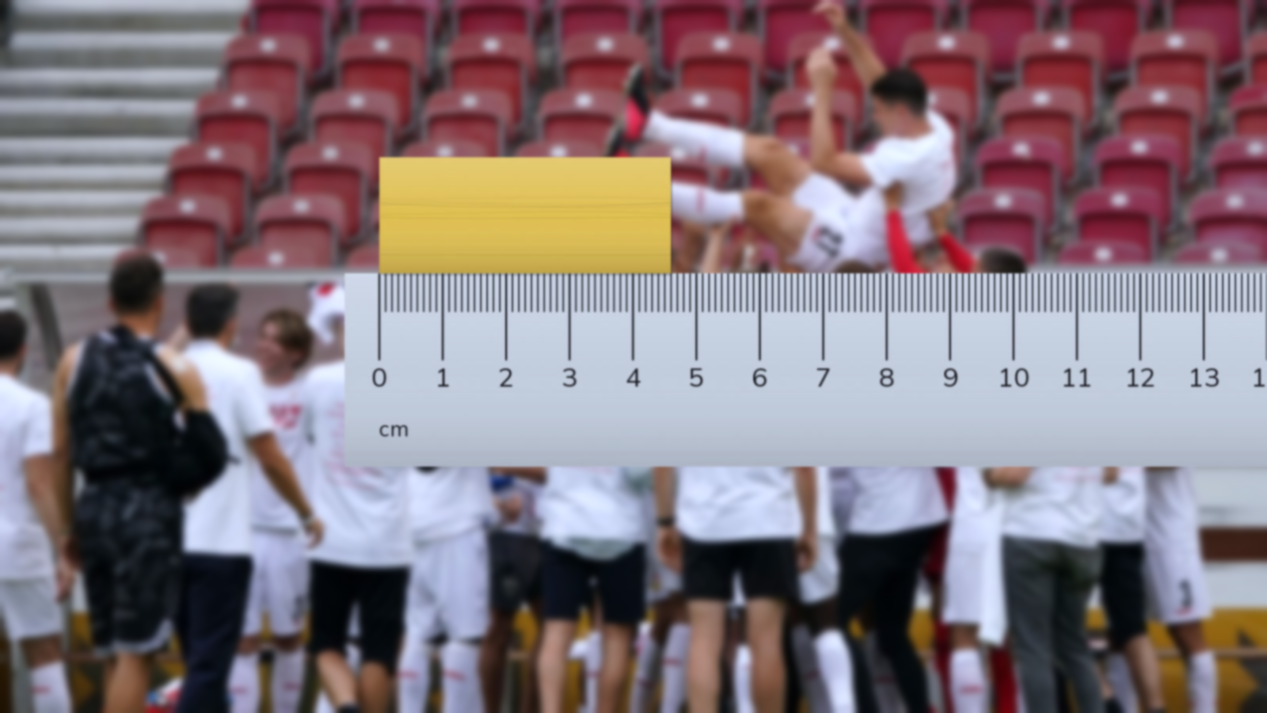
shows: 4.6 cm
